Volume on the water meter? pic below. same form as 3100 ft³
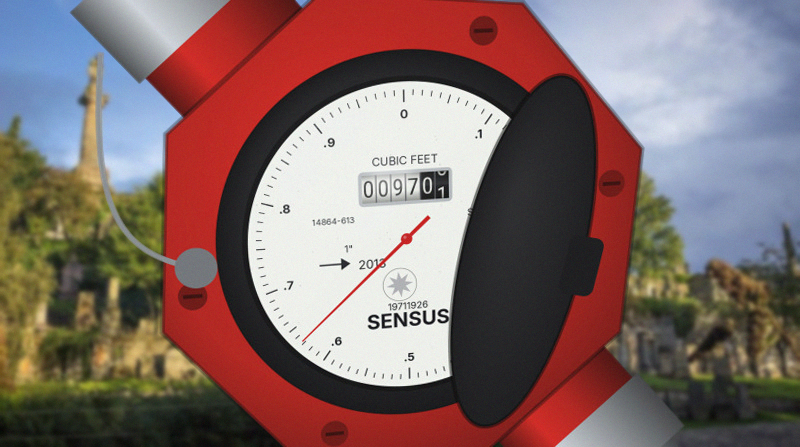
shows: 9700.63 ft³
